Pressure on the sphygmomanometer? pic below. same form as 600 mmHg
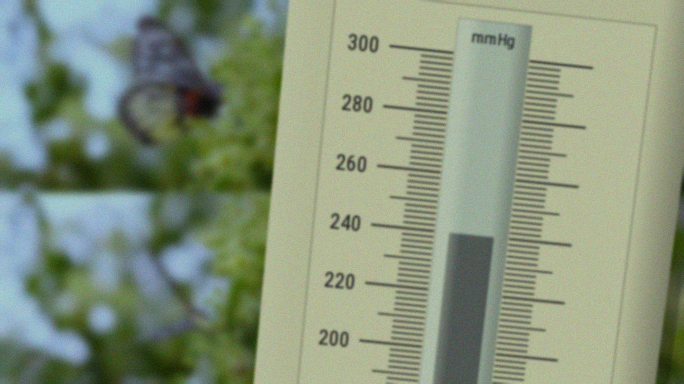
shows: 240 mmHg
